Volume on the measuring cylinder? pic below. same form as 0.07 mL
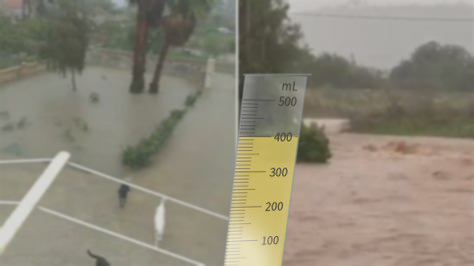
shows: 400 mL
